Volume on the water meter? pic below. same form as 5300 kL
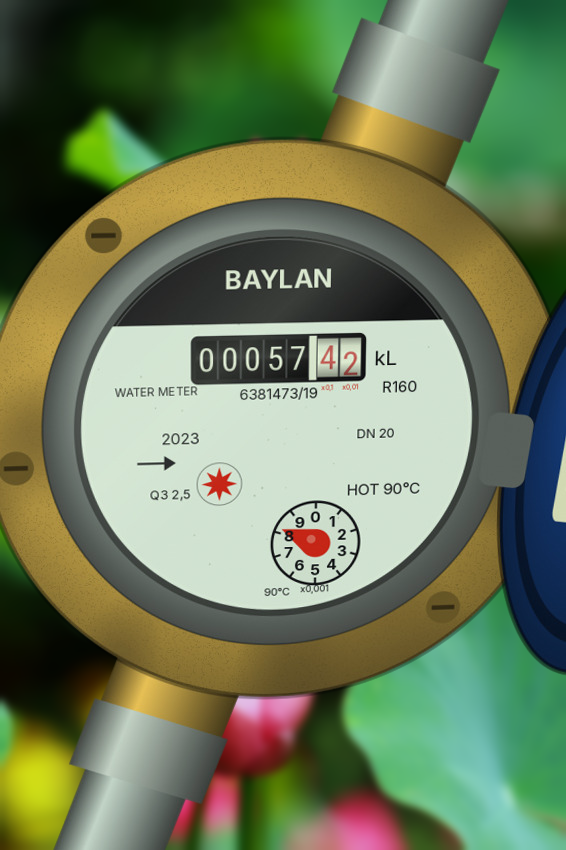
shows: 57.418 kL
